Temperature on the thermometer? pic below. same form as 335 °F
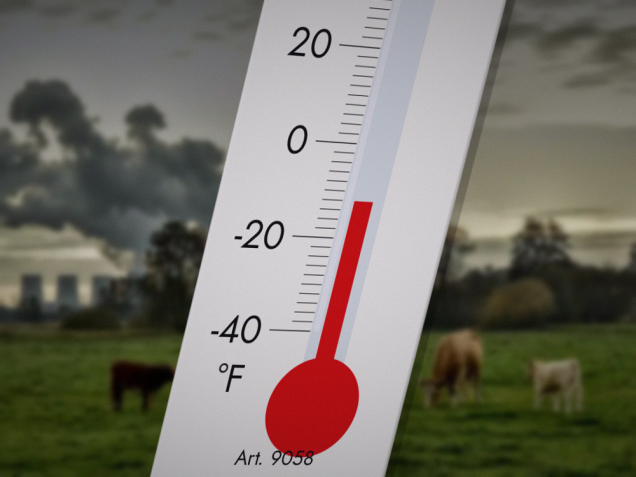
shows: -12 °F
